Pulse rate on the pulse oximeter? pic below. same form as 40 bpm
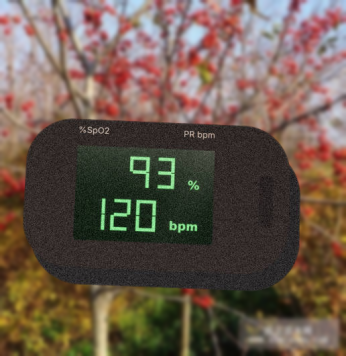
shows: 120 bpm
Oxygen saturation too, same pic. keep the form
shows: 93 %
